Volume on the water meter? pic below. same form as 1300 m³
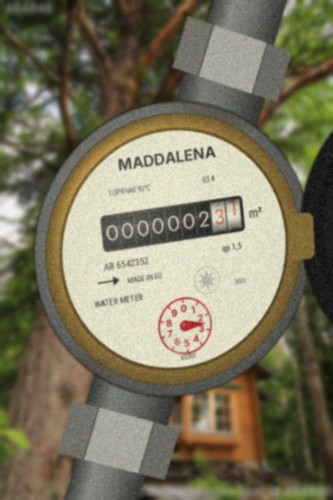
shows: 2.312 m³
